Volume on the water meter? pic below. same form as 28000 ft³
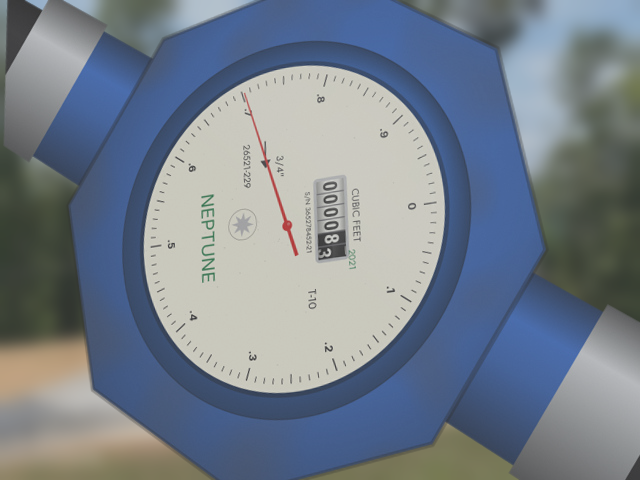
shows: 82.70 ft³
